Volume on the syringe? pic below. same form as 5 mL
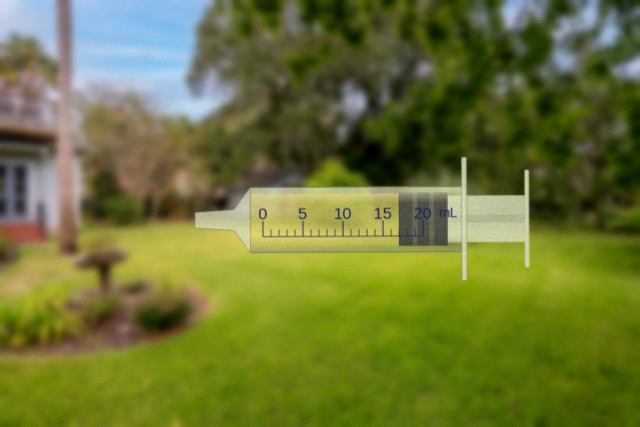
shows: 17 mL
